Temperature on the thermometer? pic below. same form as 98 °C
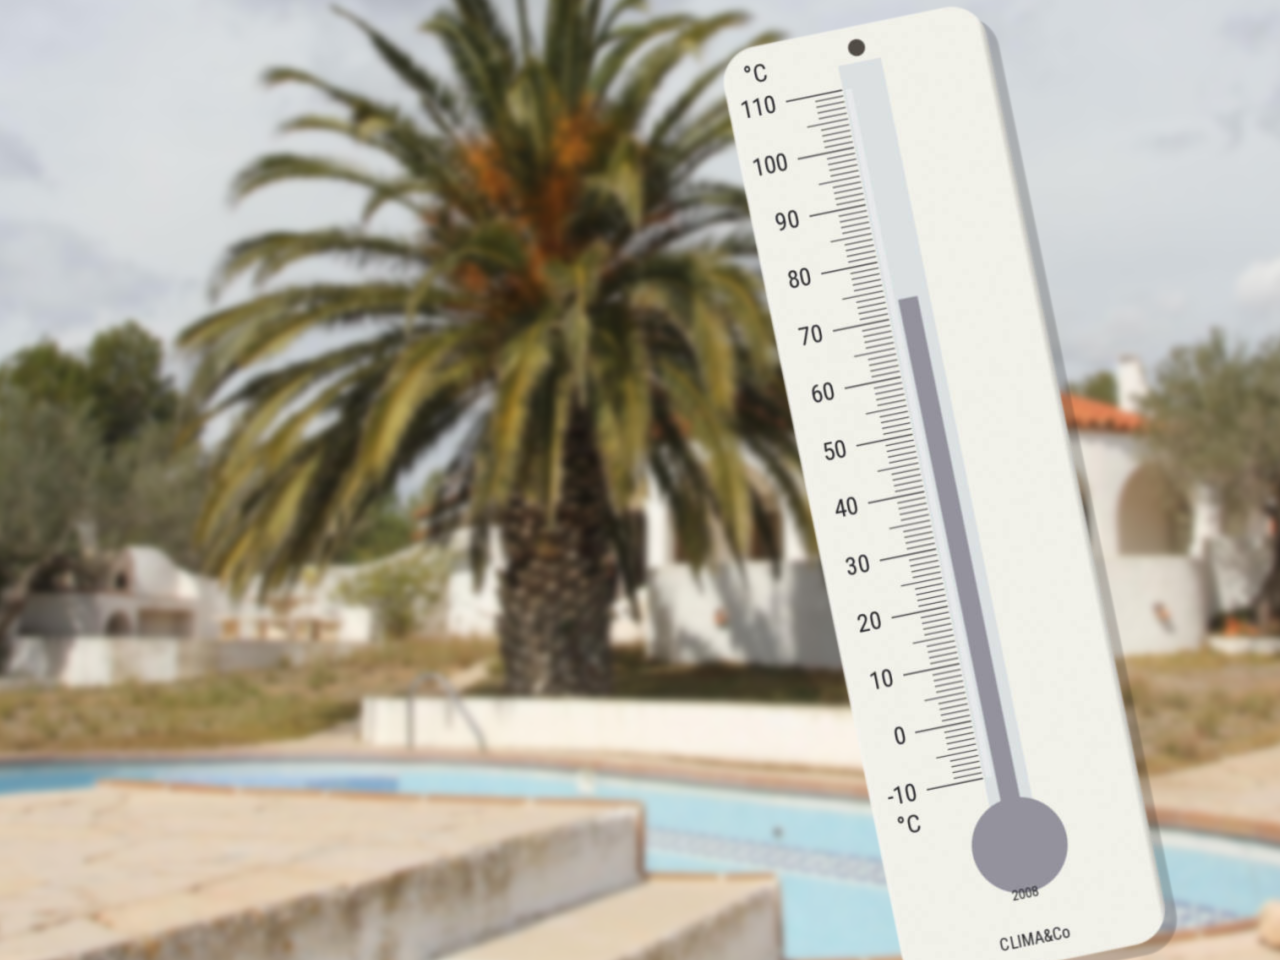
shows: 73 °C
